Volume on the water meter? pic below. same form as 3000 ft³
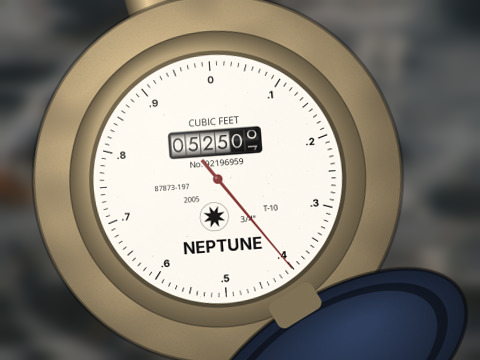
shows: 52506.40 ft³
